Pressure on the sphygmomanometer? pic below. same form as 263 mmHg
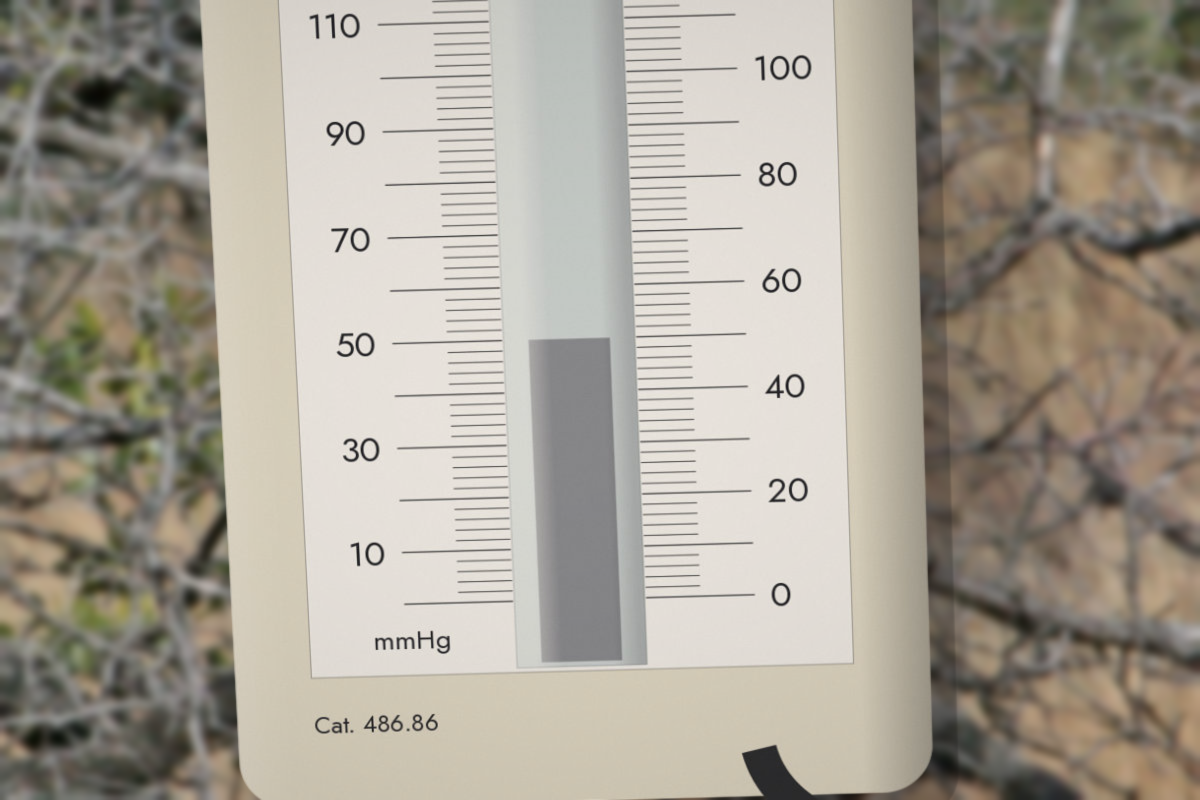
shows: 50 mmHg
